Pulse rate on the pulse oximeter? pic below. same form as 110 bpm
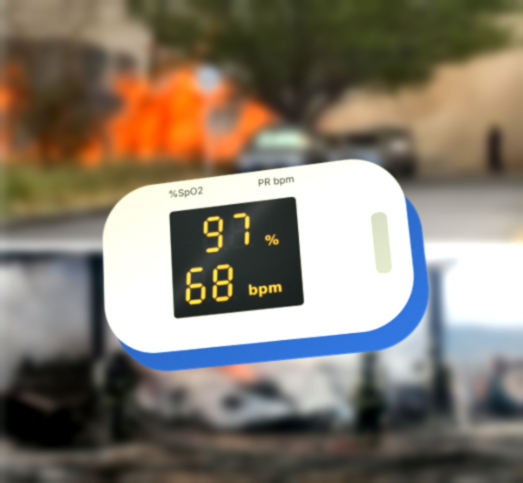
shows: 68 bpm
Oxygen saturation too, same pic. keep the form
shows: 97 %
